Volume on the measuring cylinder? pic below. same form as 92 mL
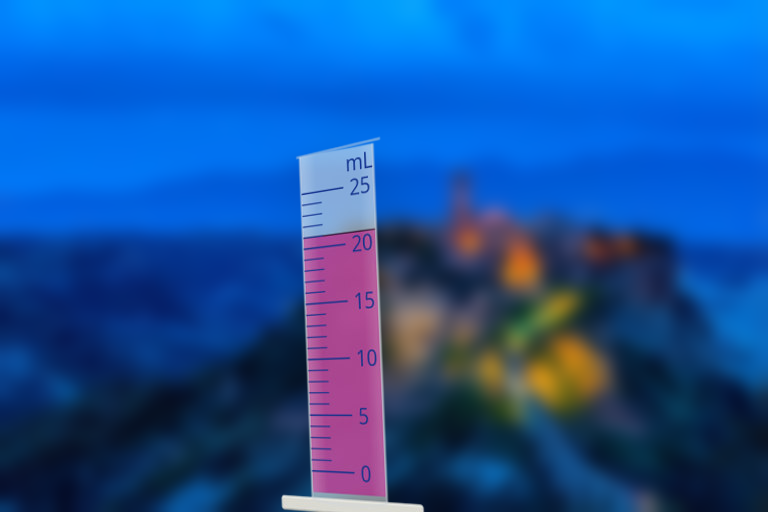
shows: 21 mL
